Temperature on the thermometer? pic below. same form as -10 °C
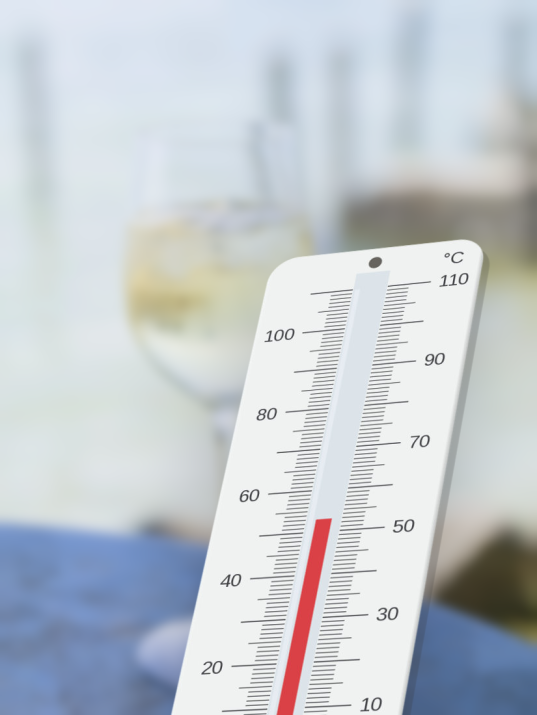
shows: 53 °C
